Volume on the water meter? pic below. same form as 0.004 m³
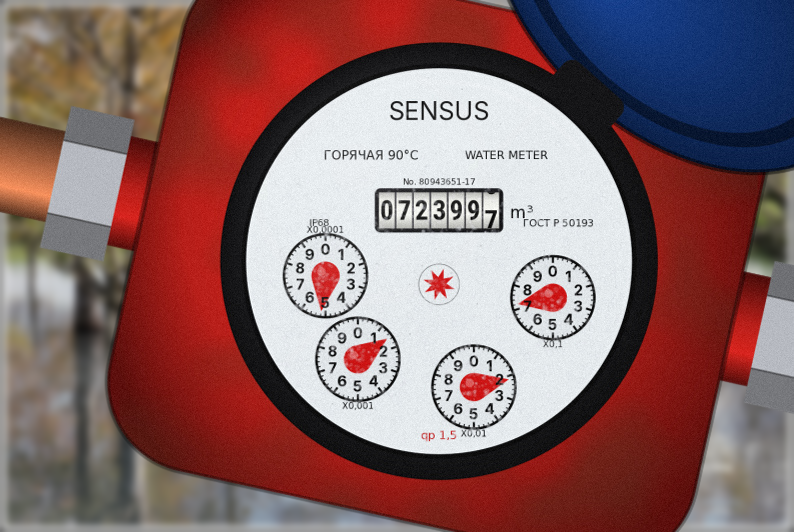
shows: 723996.7215 m³
